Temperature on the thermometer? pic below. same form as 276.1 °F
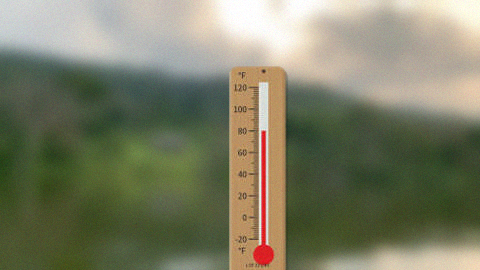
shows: 80 °F
